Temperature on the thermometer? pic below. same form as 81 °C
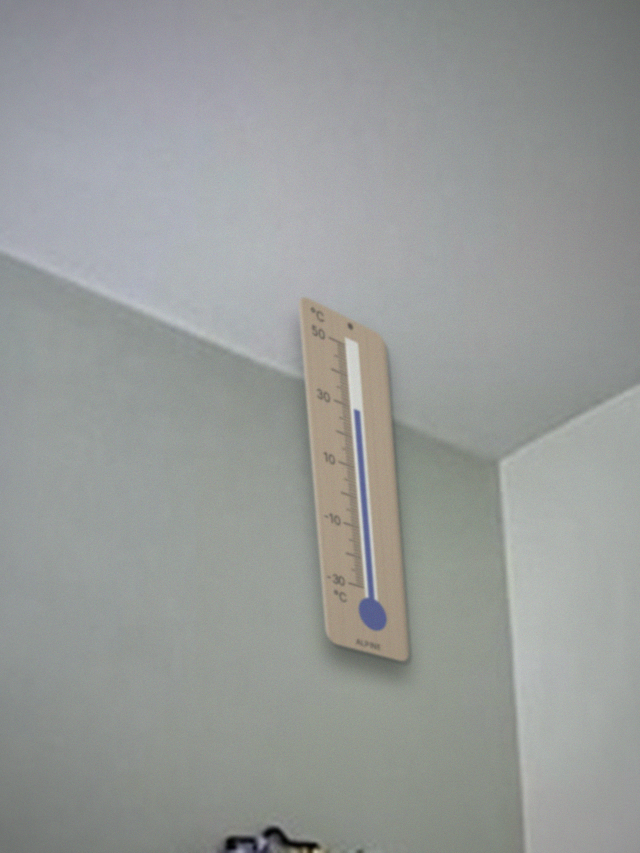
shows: 30 °C
